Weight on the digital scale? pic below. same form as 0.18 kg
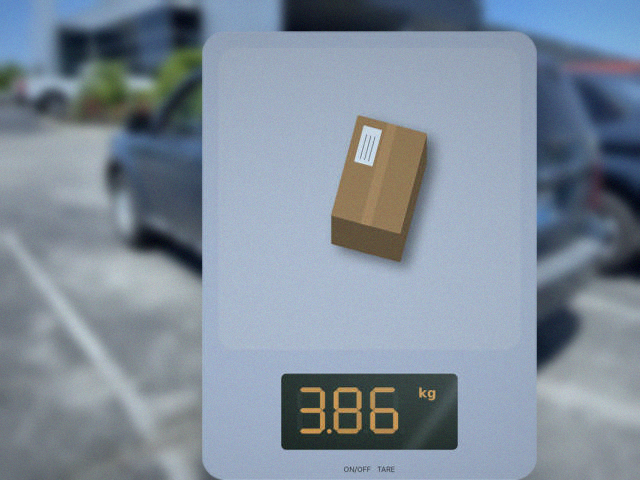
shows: 3.86 kg
